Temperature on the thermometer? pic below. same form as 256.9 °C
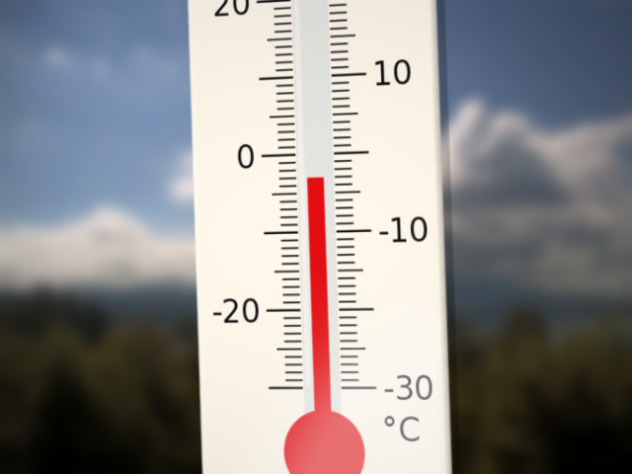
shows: -3 °C
